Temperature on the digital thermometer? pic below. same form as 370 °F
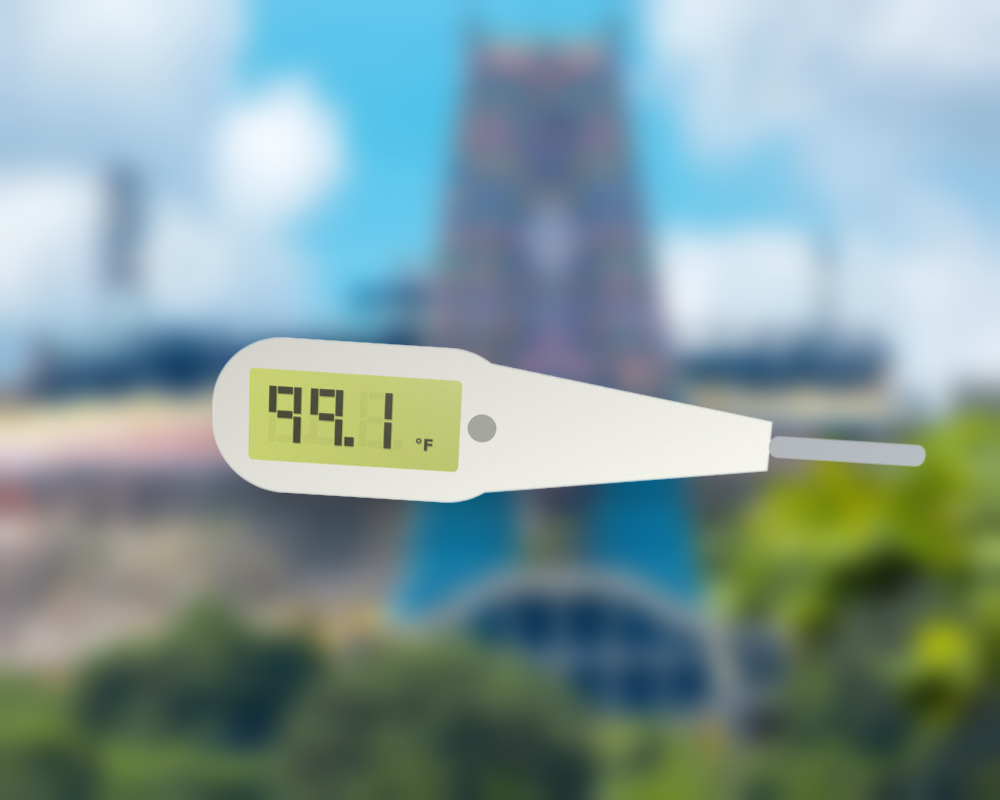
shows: 99.1 °F
